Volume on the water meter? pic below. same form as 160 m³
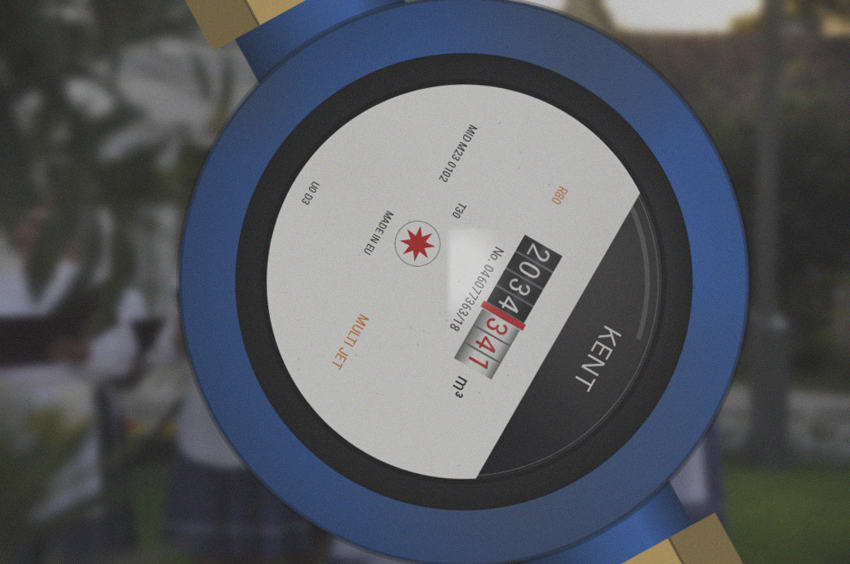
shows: 2034.341 m³
